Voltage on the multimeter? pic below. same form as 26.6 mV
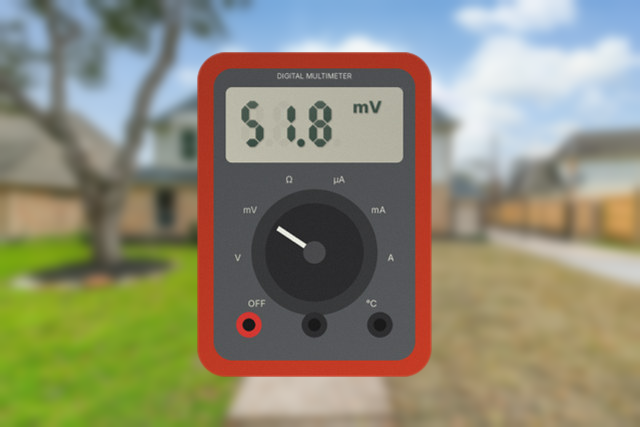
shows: 51.8 mV
